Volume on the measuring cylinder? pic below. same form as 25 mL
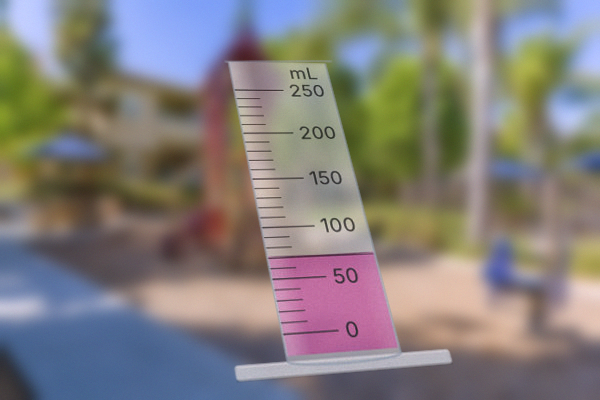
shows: 70 mL
